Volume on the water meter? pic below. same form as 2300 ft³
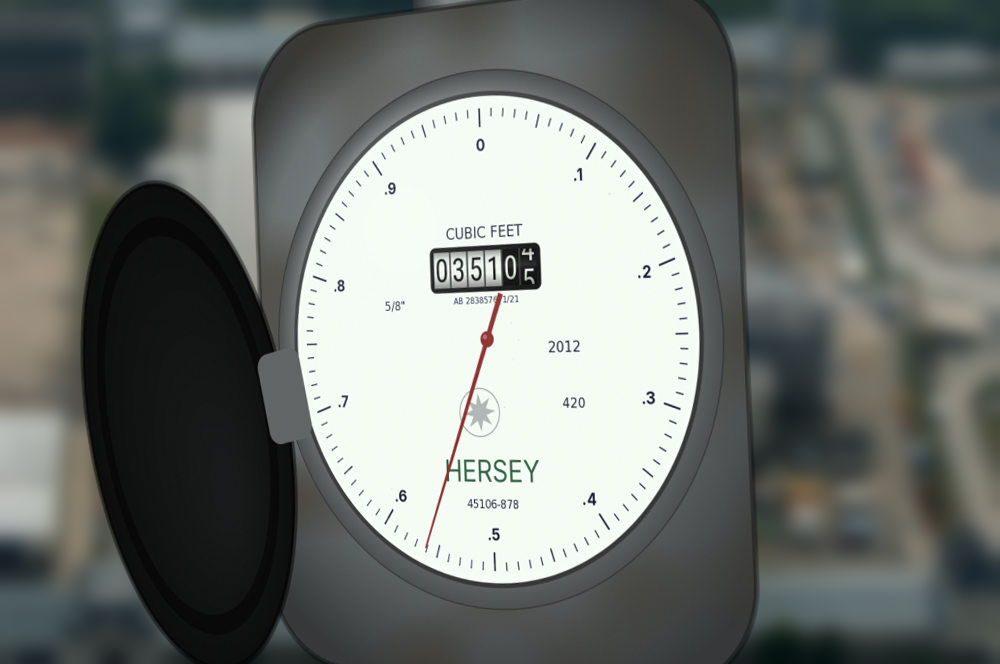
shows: 35104.56 ft³
